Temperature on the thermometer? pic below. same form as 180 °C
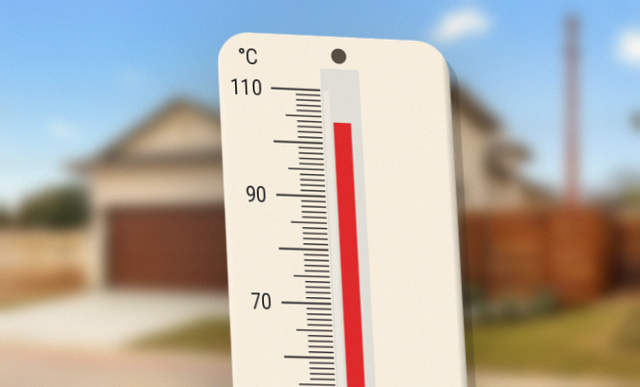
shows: 104 °C
